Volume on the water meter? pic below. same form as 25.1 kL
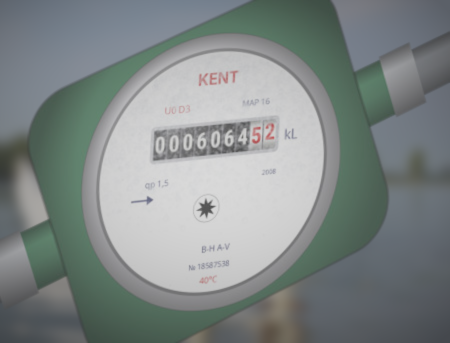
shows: 6064.52 kL
